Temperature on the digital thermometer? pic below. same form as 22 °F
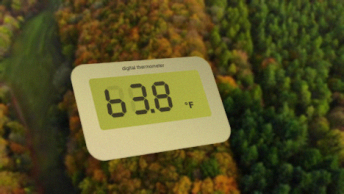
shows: 63.8 °F
